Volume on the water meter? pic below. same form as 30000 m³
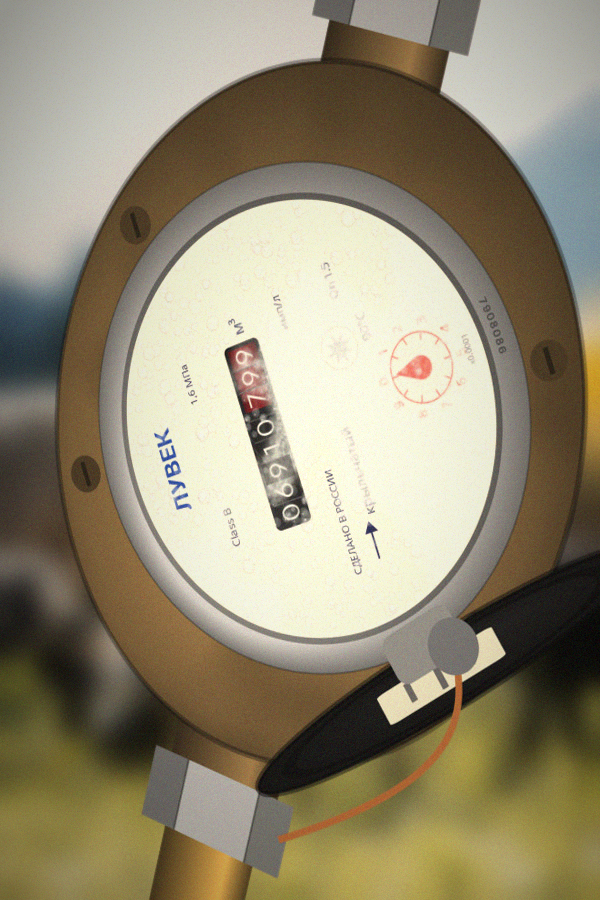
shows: 6910.7990 m³
